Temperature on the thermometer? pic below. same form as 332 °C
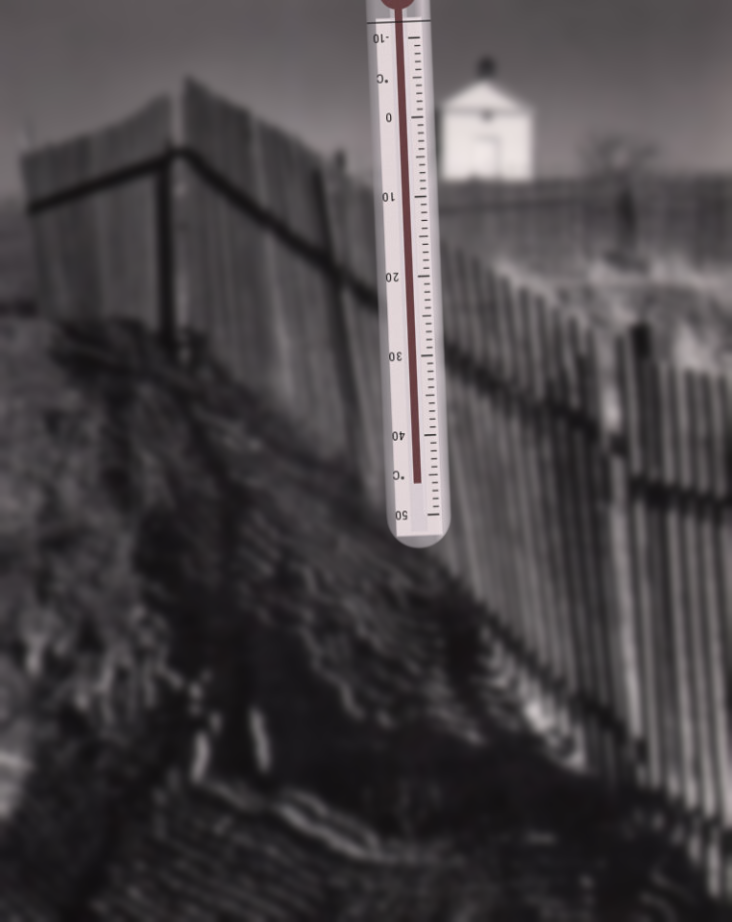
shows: 46 °C
